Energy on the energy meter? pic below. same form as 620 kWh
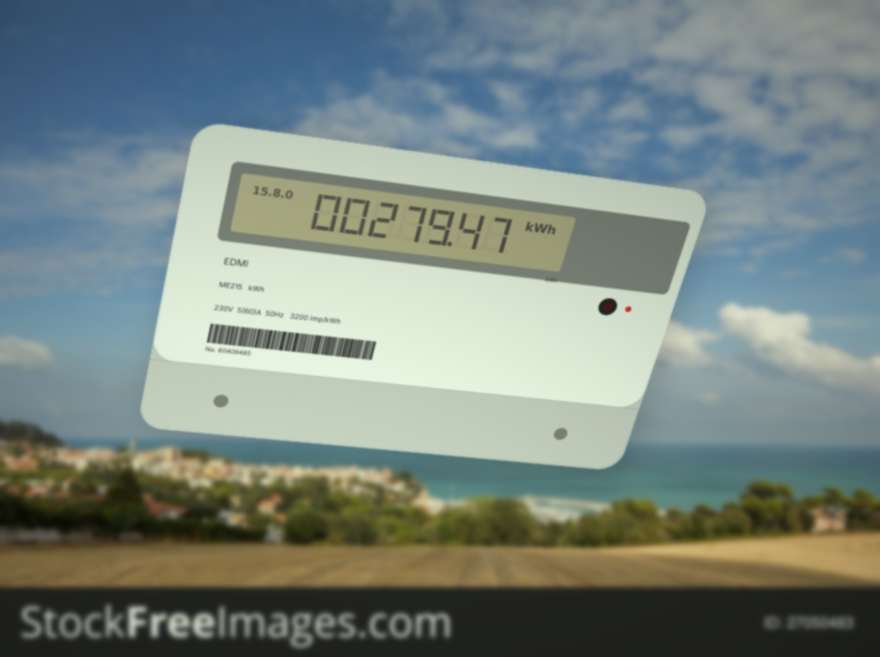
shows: 279.47 kWh
